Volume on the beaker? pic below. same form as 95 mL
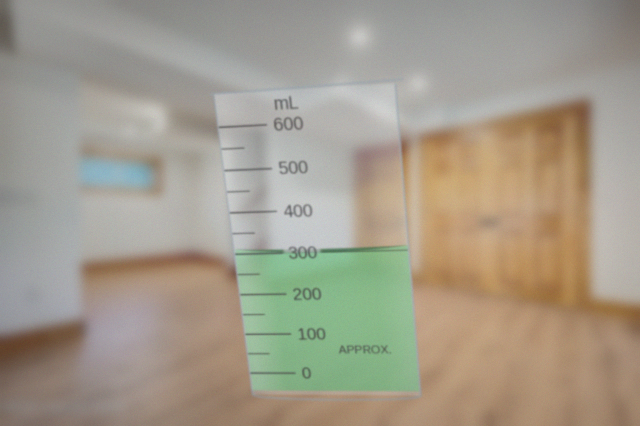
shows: 300 mL
